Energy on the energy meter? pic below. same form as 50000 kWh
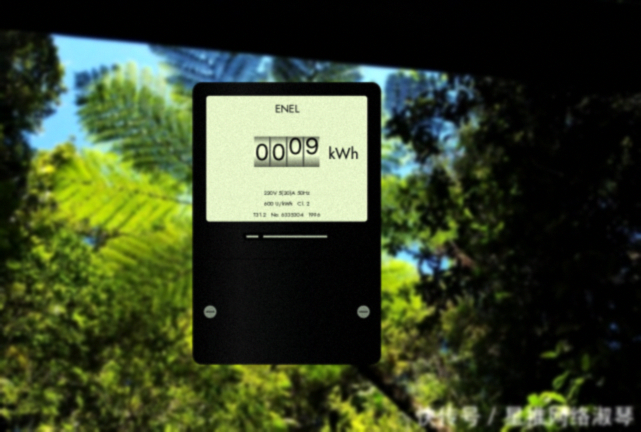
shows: 9 kWh
